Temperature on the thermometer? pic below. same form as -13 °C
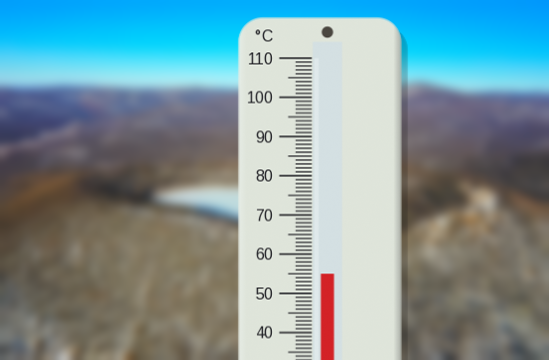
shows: 55 °C
